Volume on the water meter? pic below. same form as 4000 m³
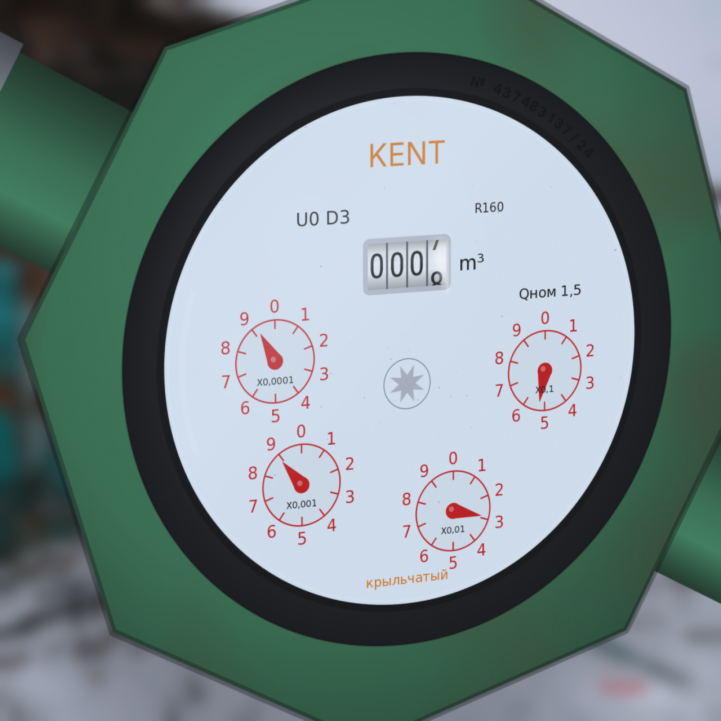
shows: 7.5289 m³
